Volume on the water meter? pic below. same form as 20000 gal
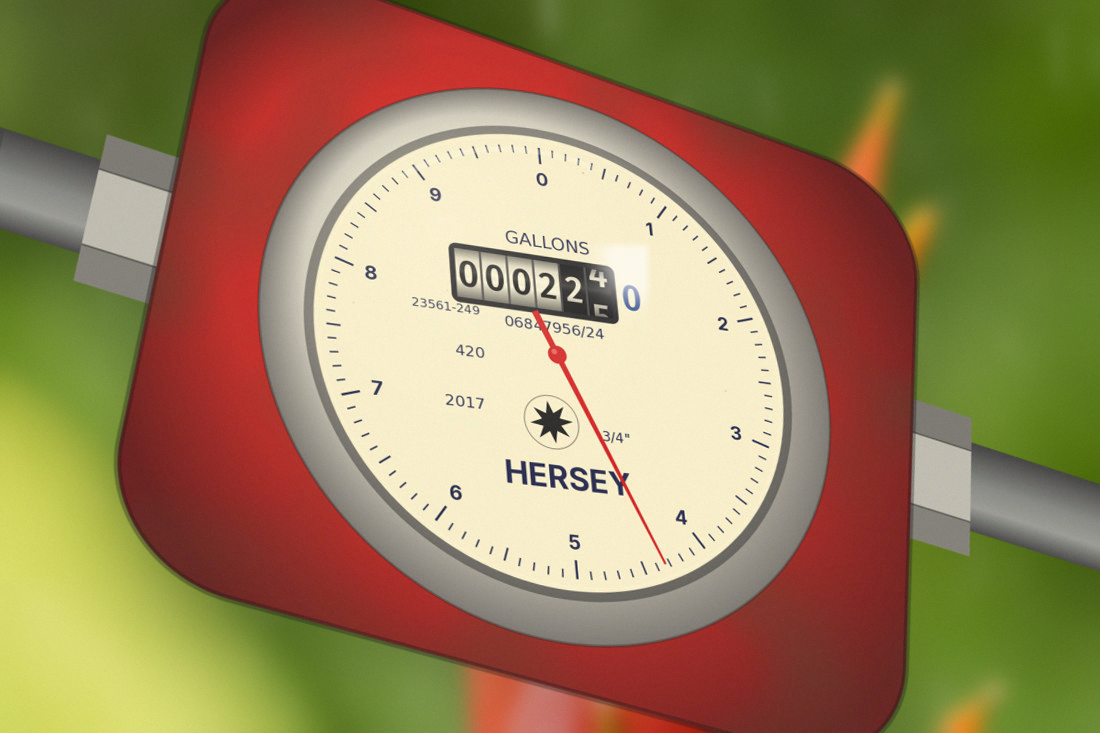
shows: 2244.3 gal
